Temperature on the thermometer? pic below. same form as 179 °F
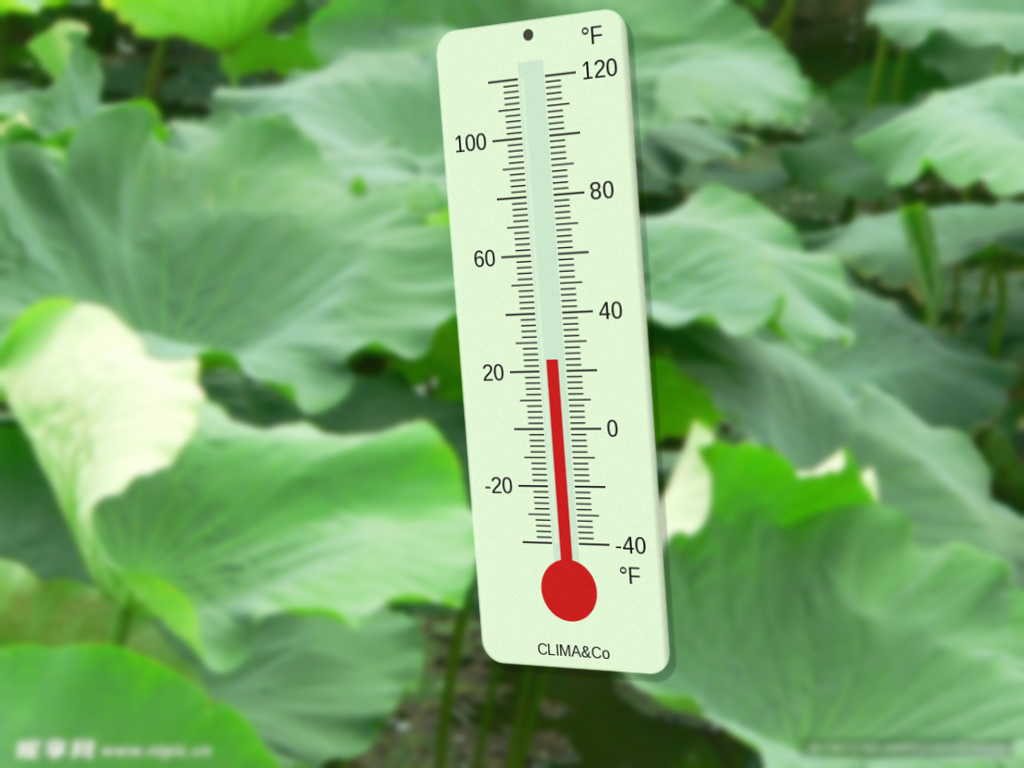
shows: 24 °F
